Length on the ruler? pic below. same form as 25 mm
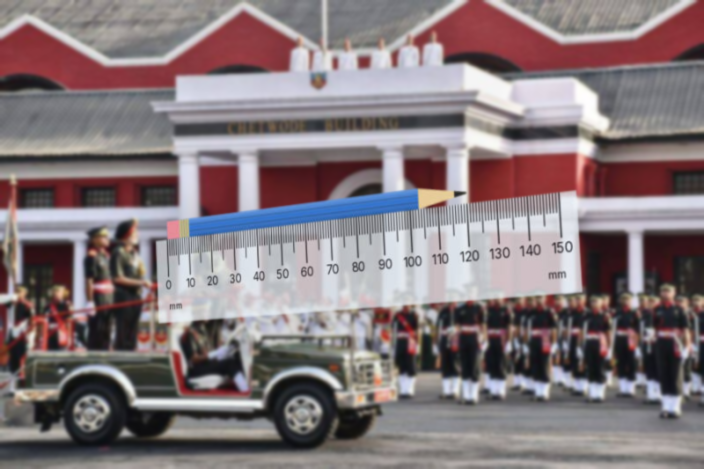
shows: 120 mm
